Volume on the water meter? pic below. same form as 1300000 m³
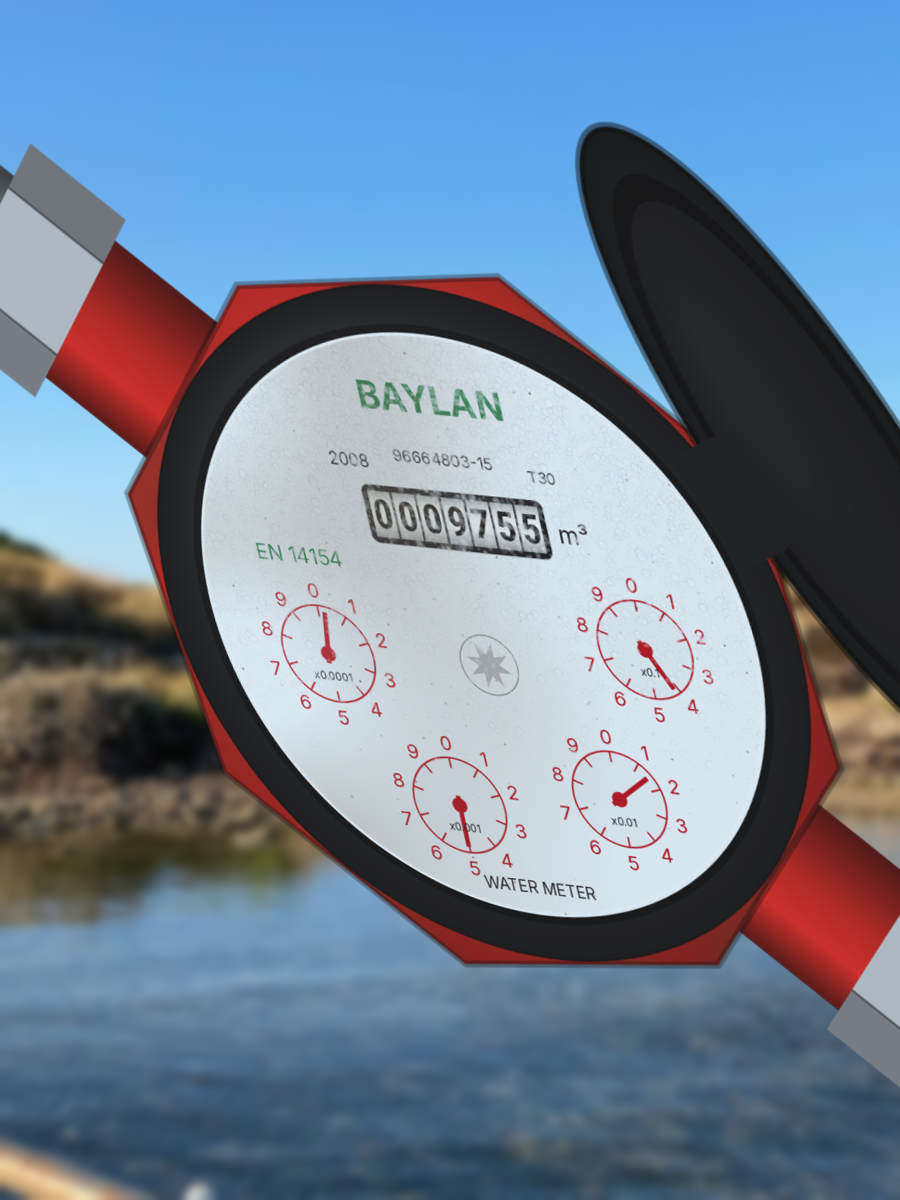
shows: 9755.4150 m³
